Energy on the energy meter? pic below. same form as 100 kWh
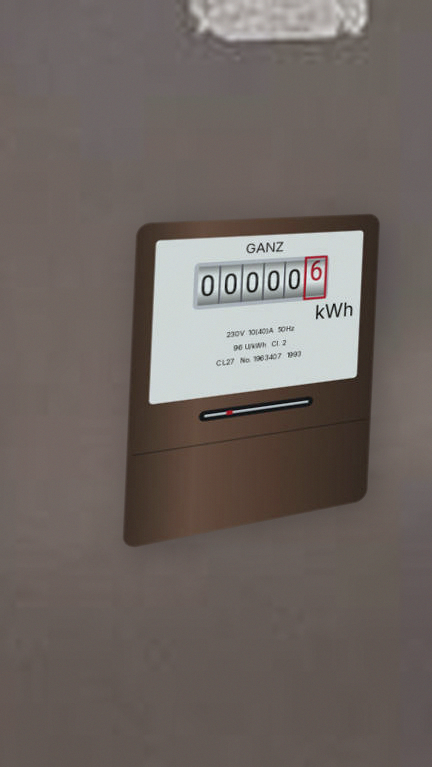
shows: 0.6 kWh
